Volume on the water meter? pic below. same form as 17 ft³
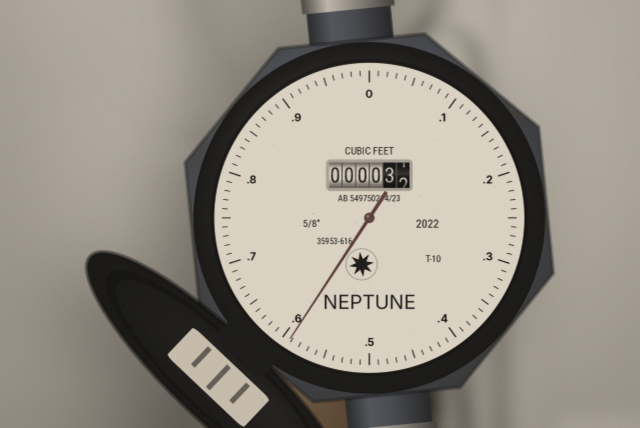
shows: 31.59 ft³
